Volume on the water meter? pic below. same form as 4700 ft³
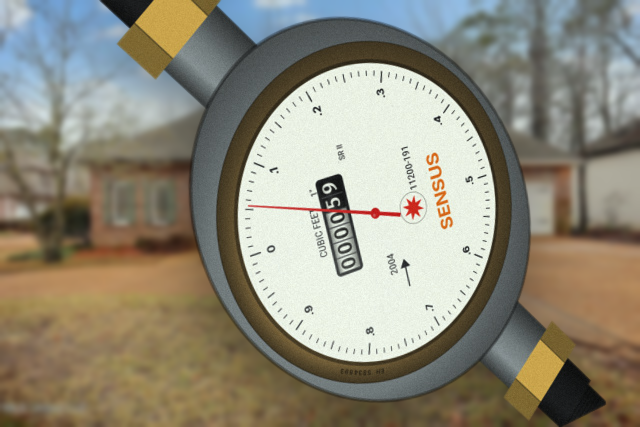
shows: 59.05 ft³
